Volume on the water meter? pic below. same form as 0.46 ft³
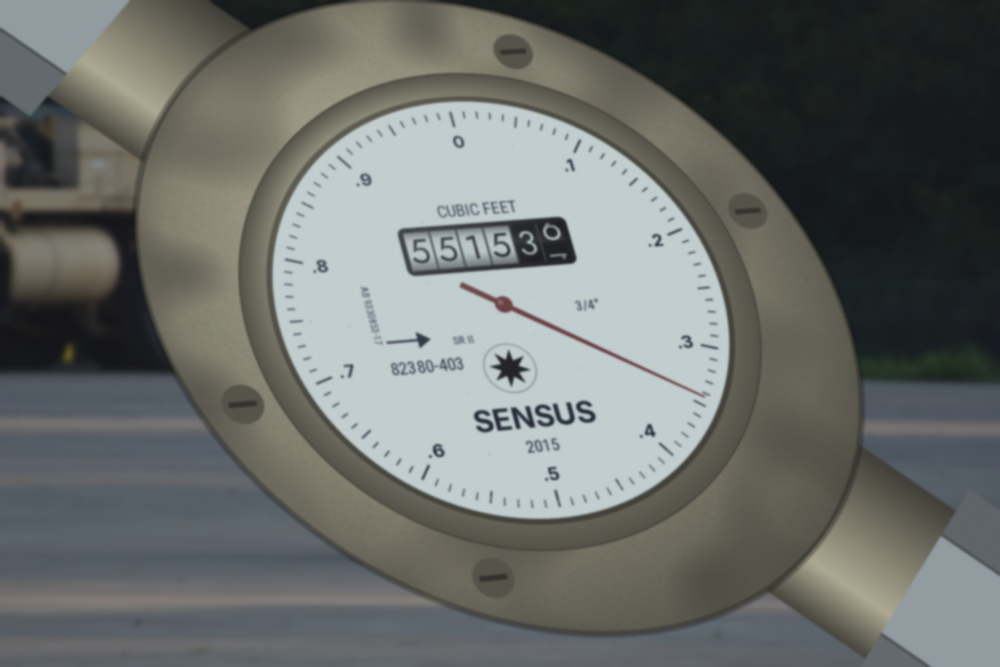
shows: 551536.34 ft³
